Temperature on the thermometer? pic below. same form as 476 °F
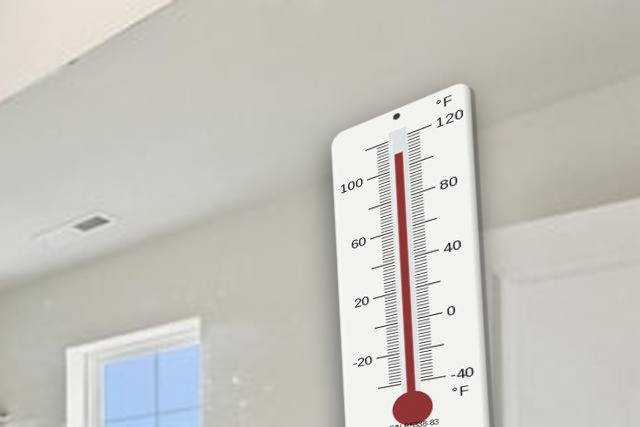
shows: 110 °F
